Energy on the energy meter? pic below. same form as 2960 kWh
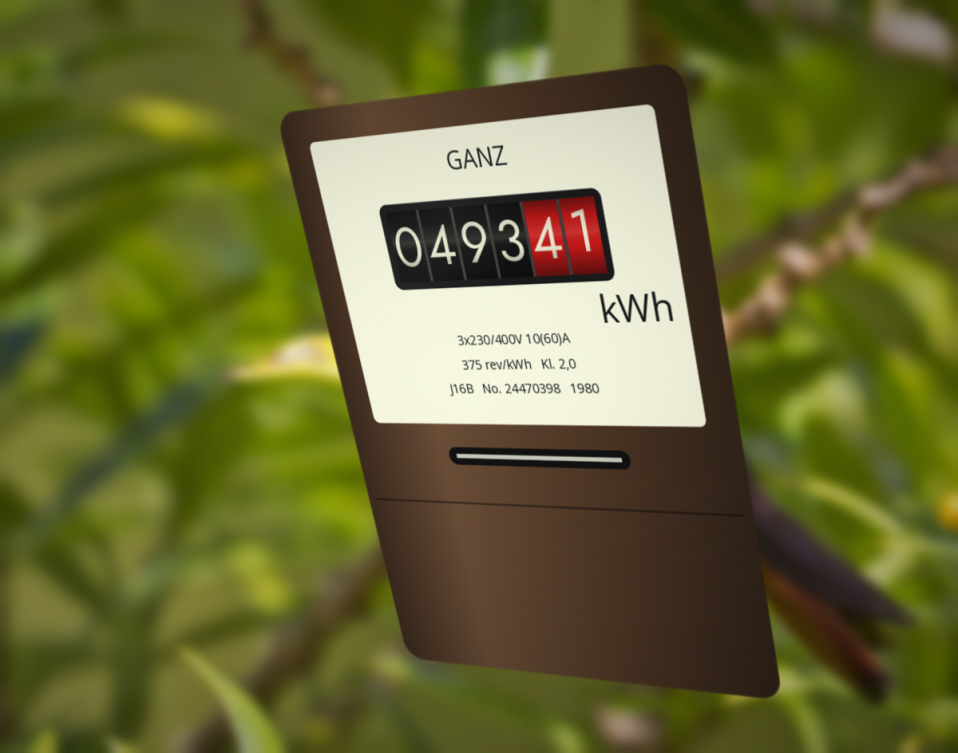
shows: 493.41 kWh
